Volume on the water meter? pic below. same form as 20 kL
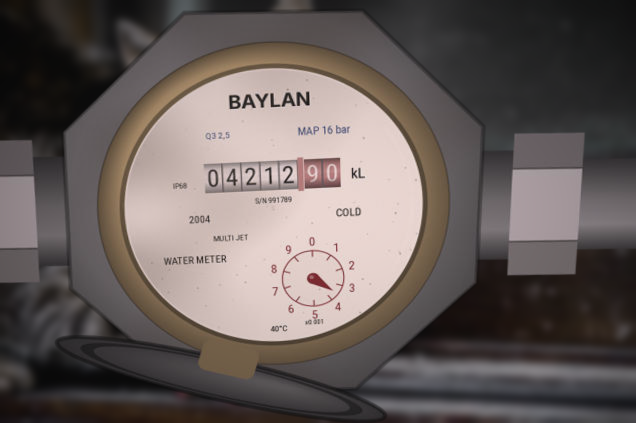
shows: 4212.903 kL
